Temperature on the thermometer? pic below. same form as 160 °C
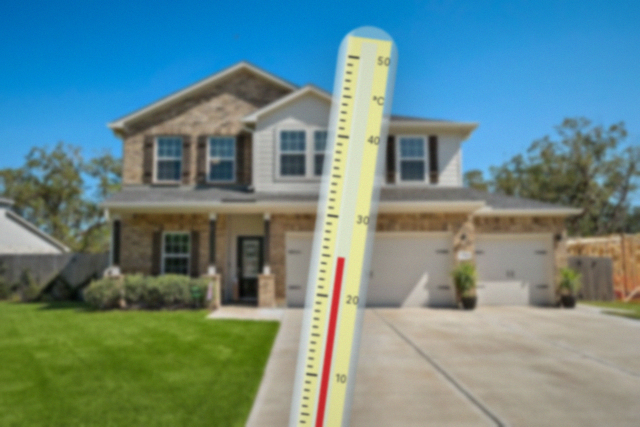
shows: 25 °C
